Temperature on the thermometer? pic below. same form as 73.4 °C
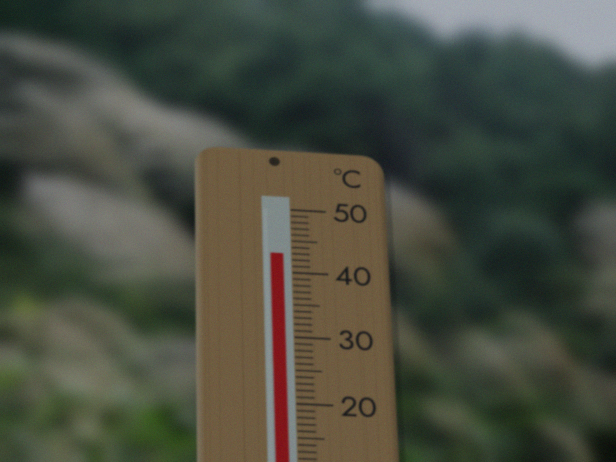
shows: 43 °C
